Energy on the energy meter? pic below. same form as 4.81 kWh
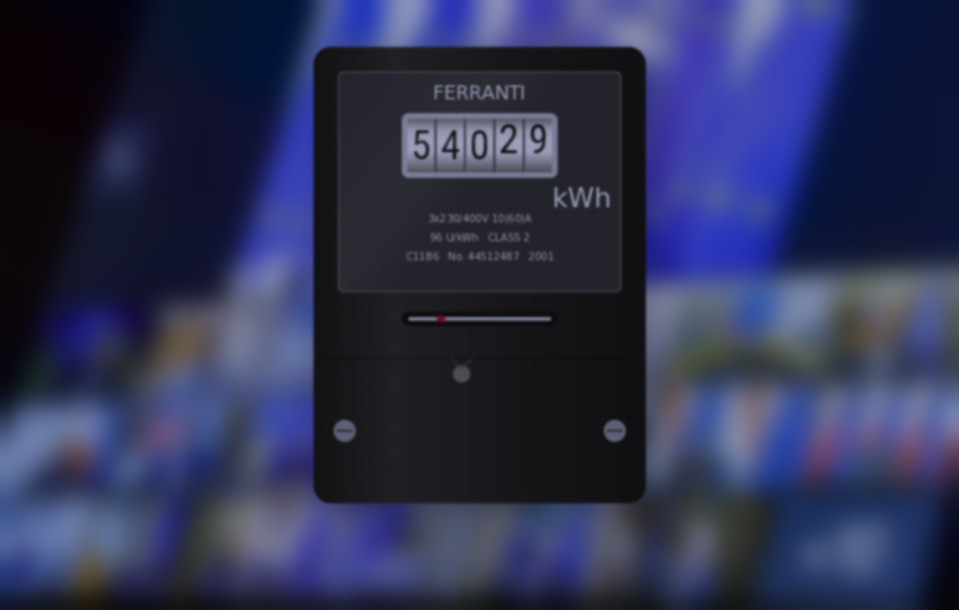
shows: 54029 kWh
